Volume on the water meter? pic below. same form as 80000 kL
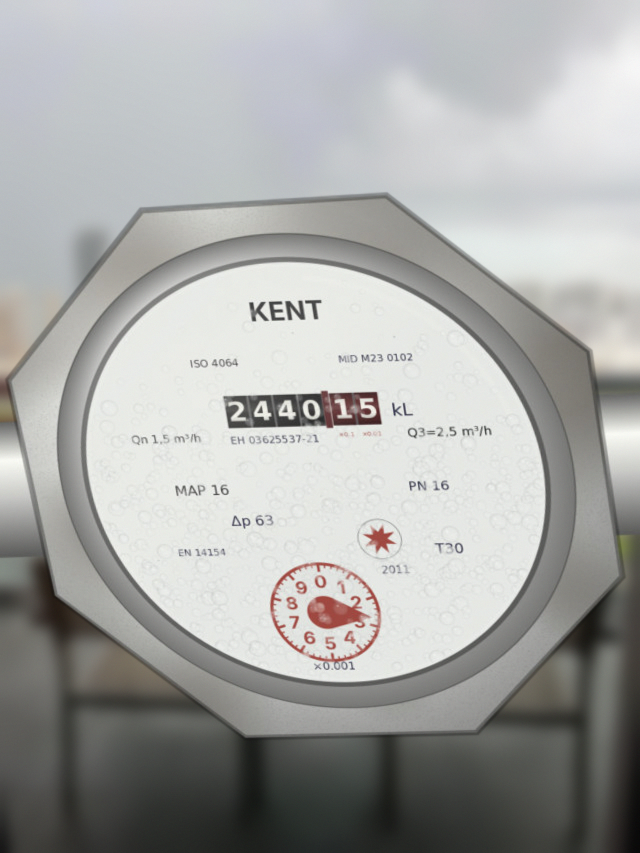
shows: 2440.152 kL
